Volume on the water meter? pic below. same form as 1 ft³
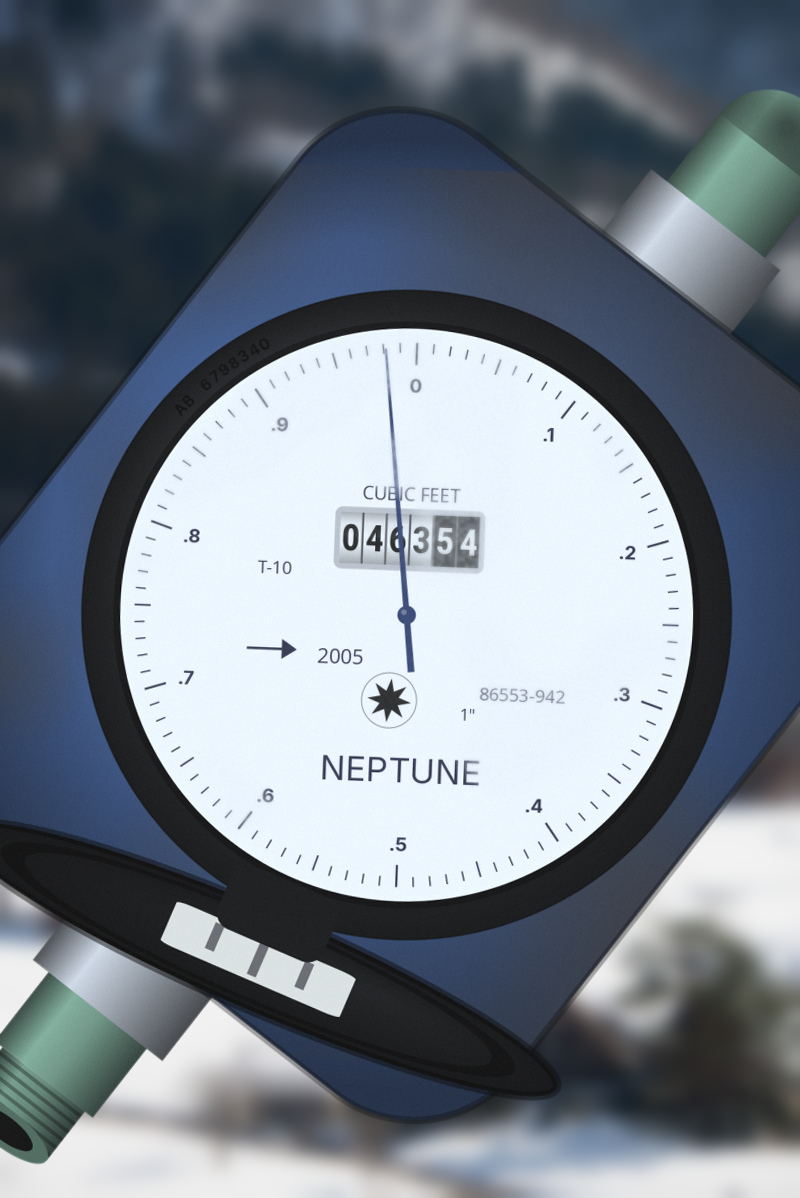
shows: 46353.98 ft³
